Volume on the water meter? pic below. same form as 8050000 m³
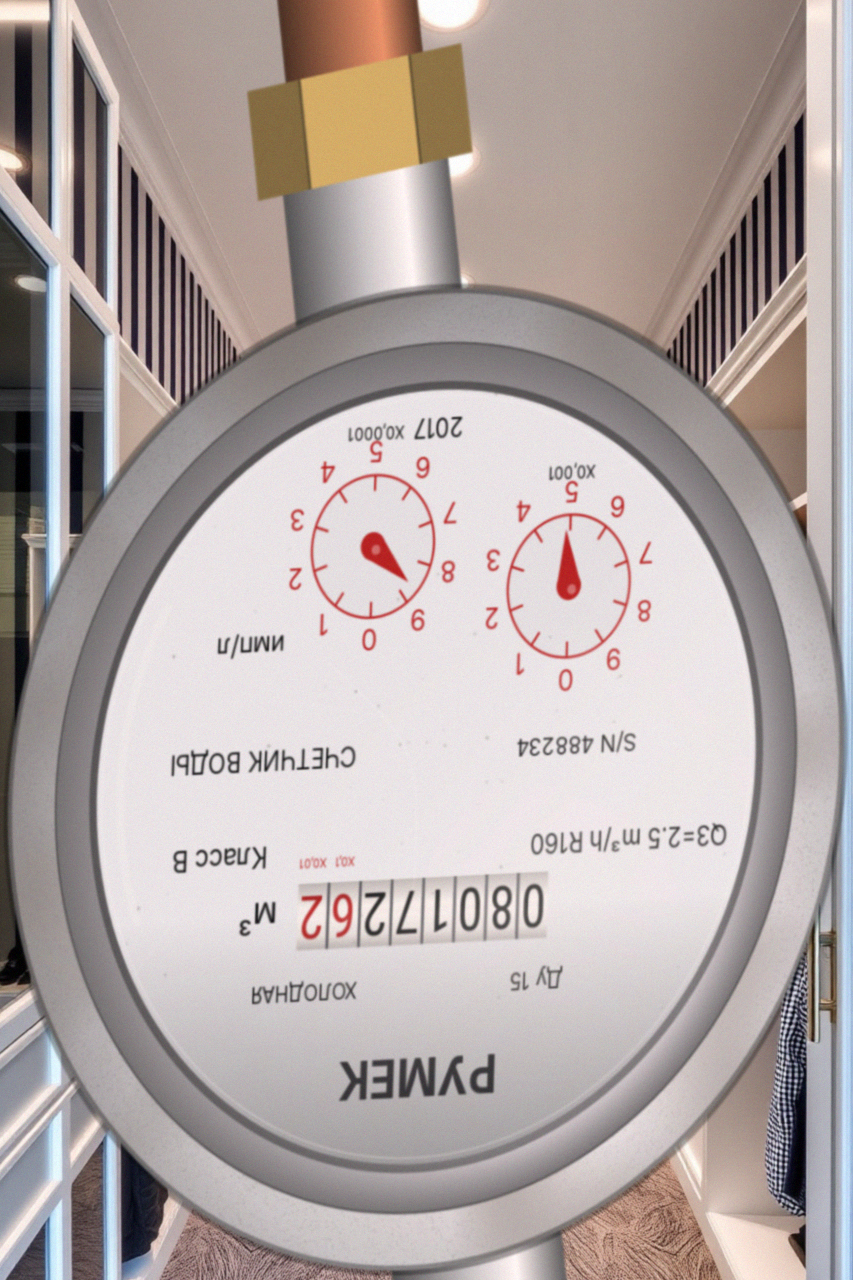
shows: 80172.6248 m³
